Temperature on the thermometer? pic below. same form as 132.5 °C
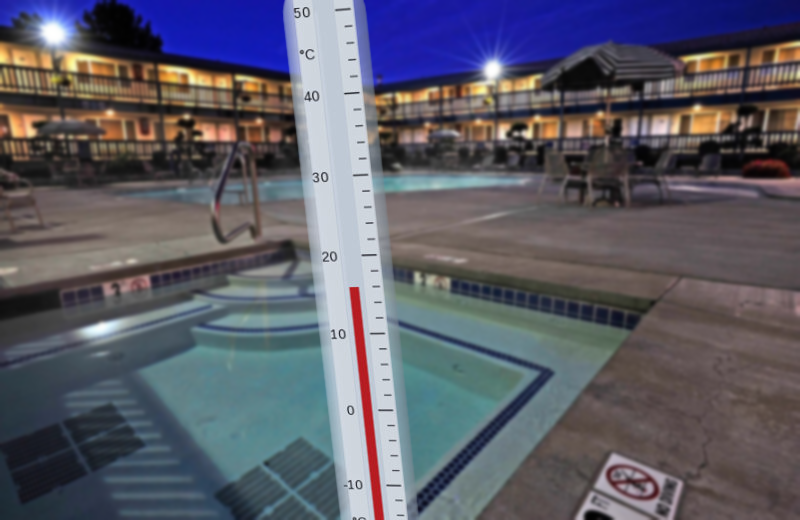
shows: 16 °C
